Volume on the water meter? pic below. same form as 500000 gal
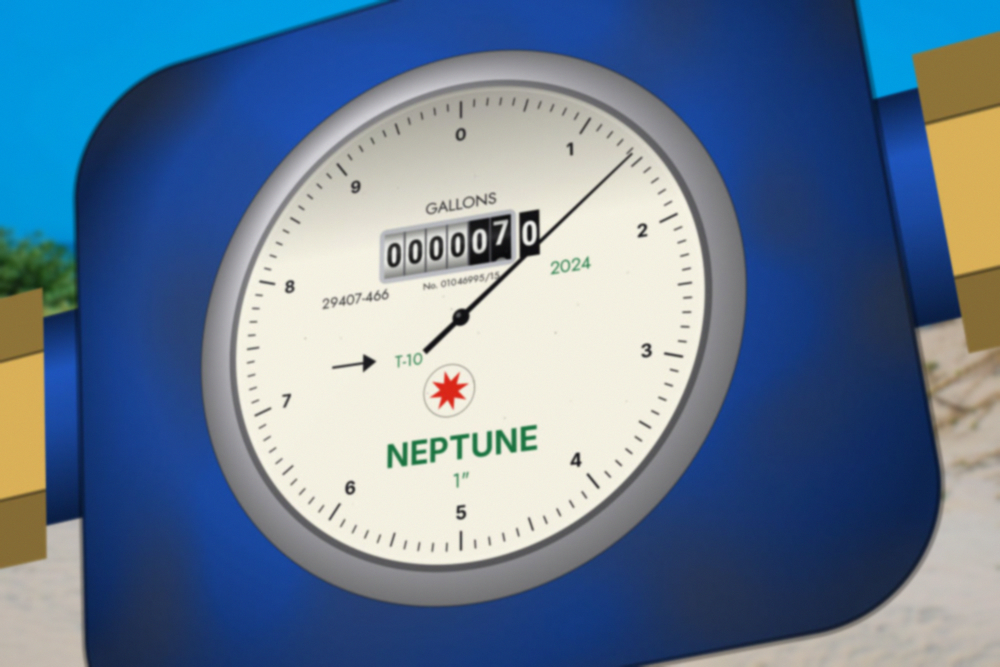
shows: 71.4 gal
